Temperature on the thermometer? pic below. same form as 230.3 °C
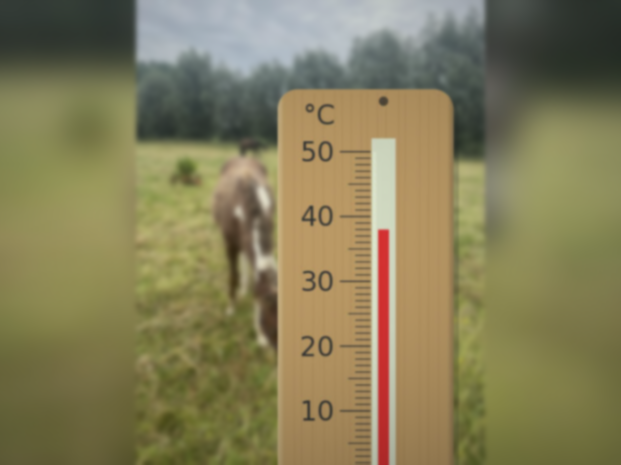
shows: 38 °C
